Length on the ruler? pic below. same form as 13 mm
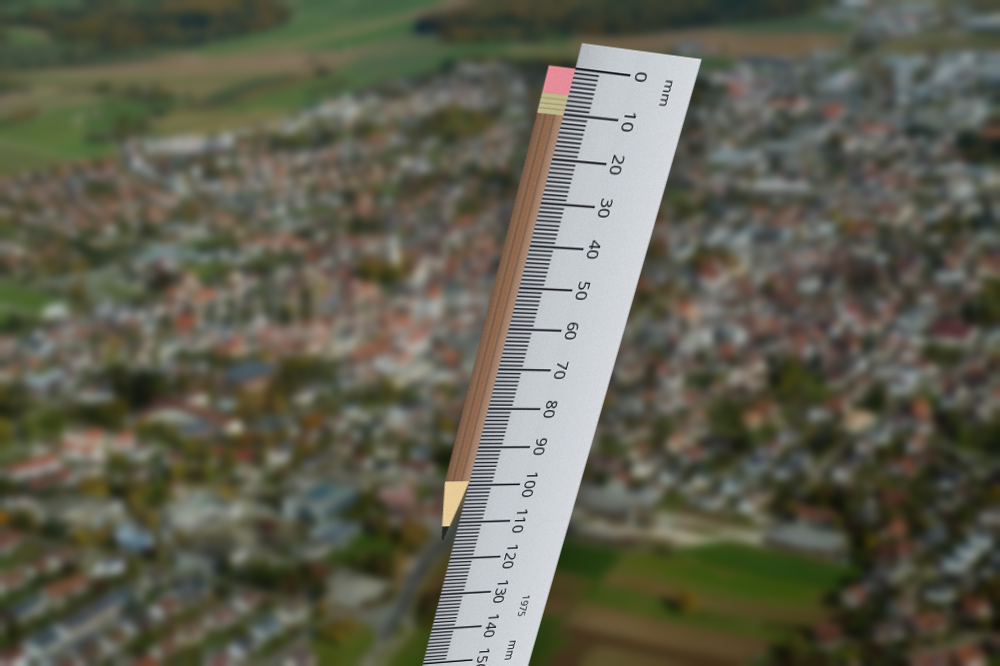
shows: 115 mm
